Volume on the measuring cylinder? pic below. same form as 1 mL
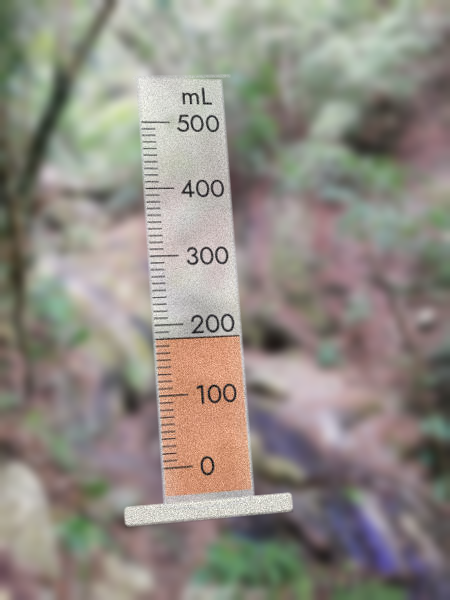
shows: 180 mL
